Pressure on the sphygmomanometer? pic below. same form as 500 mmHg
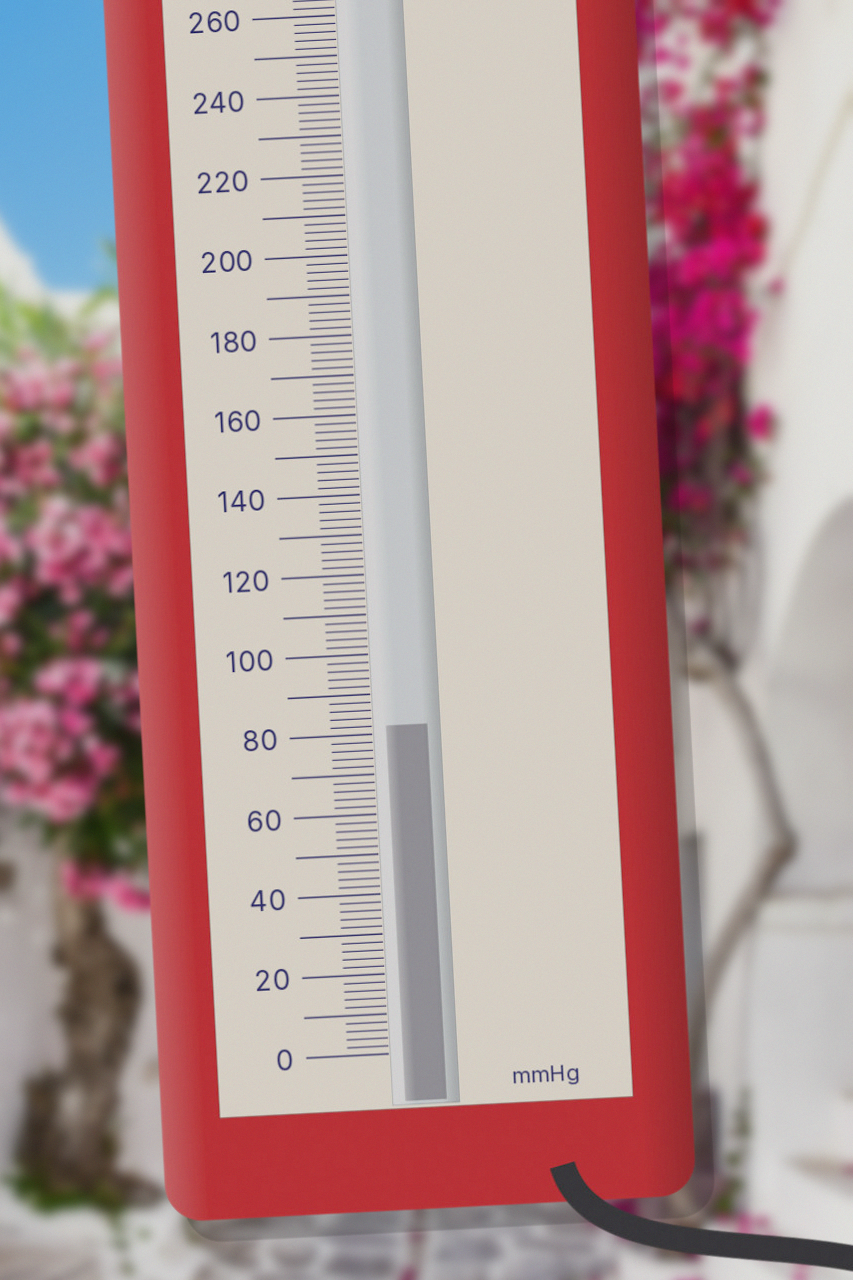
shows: 82 mmHg
